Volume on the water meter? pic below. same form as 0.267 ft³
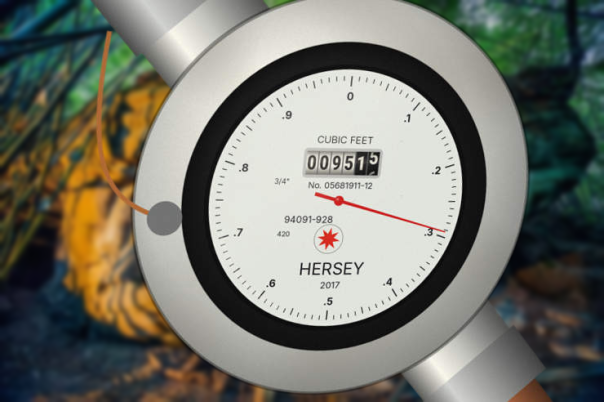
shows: 9515.29 ft³
